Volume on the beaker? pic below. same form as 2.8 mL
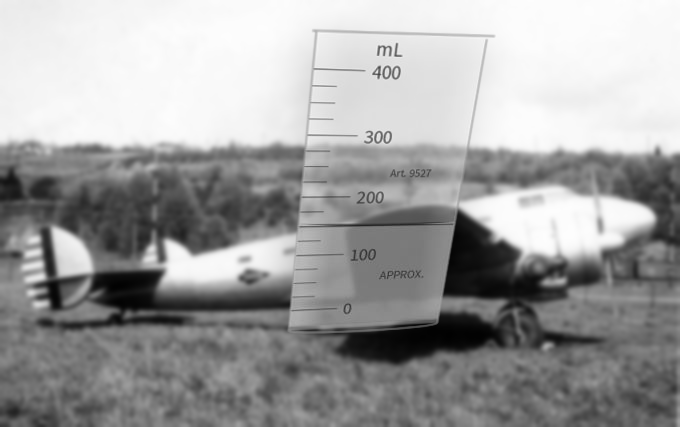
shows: 150 mL
